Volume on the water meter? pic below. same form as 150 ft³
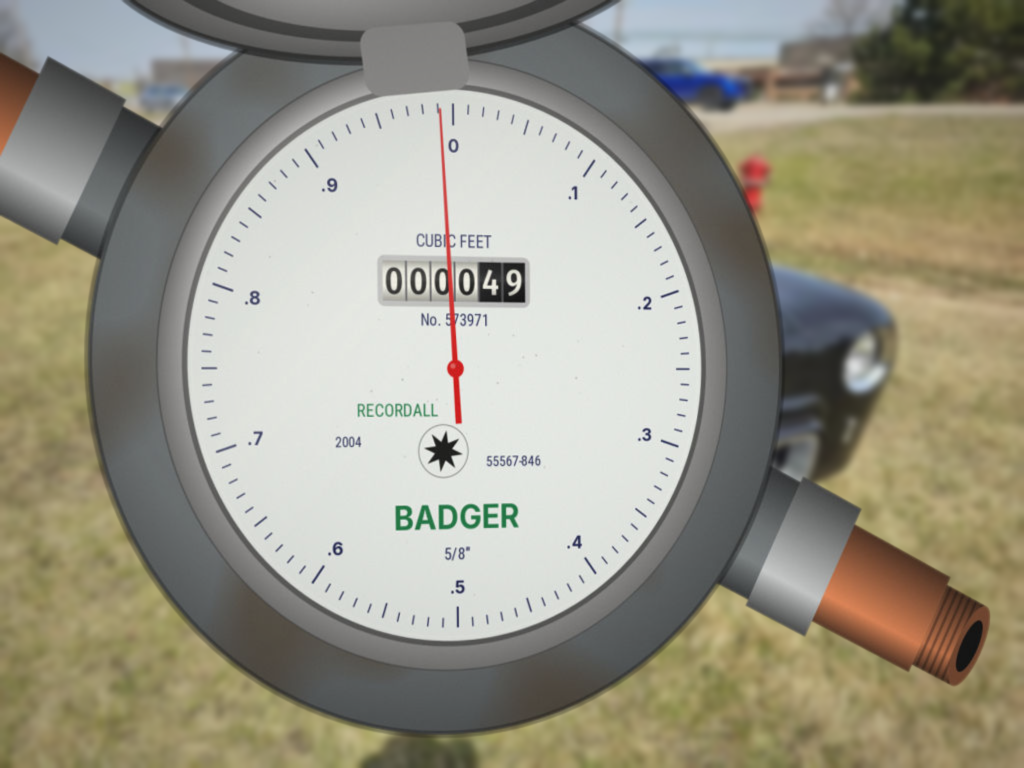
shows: 48.99 ft³
